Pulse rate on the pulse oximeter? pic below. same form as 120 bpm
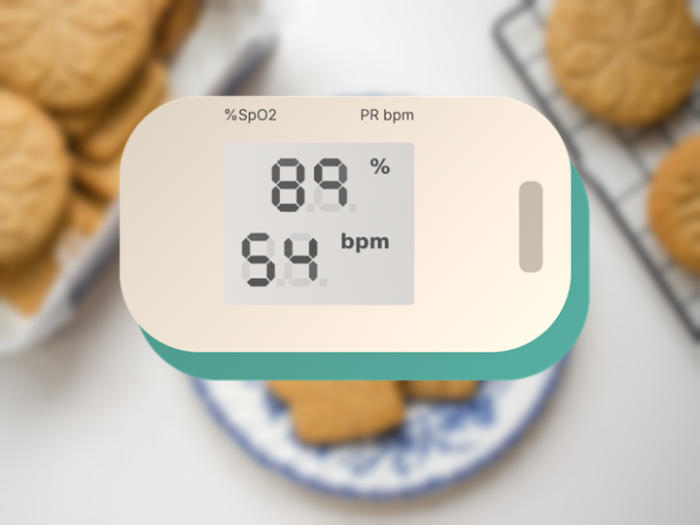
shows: 54 bpm
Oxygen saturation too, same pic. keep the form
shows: 89 %
